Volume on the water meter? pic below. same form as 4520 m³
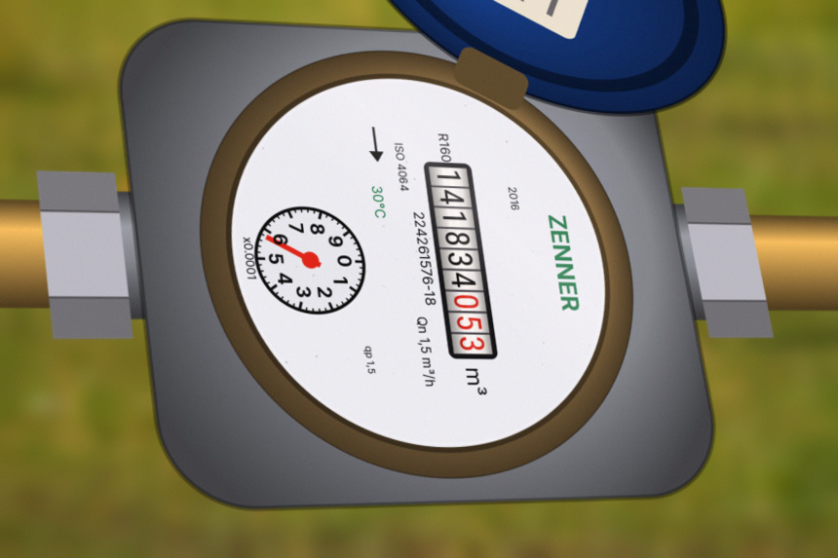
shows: 141834.0535 m³
